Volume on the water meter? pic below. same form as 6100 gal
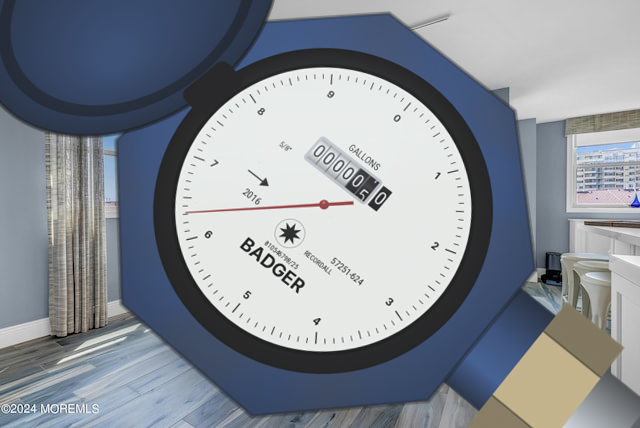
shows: 46.3 gal
